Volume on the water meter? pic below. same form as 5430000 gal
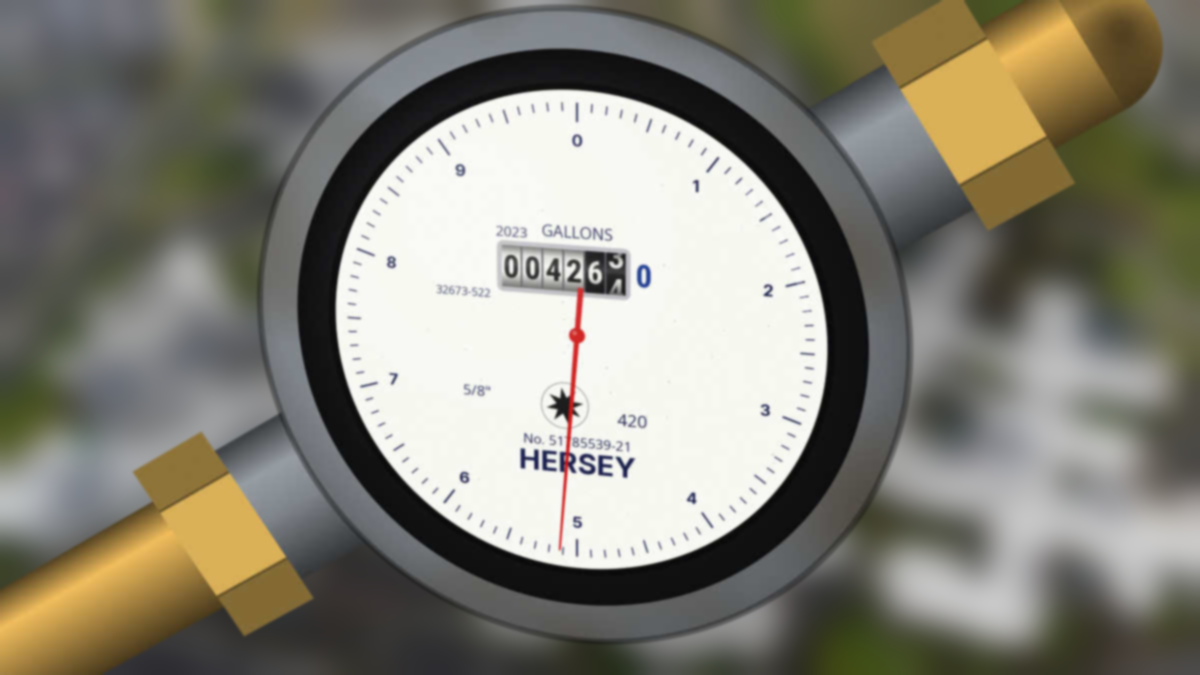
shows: 42635.1 gal
